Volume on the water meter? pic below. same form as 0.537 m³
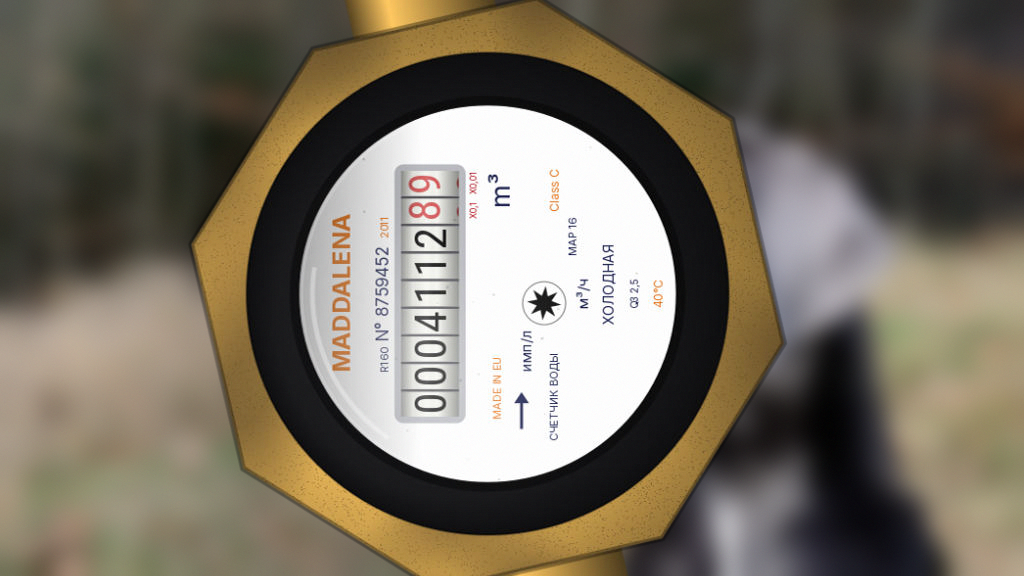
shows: 4112.89 m³
